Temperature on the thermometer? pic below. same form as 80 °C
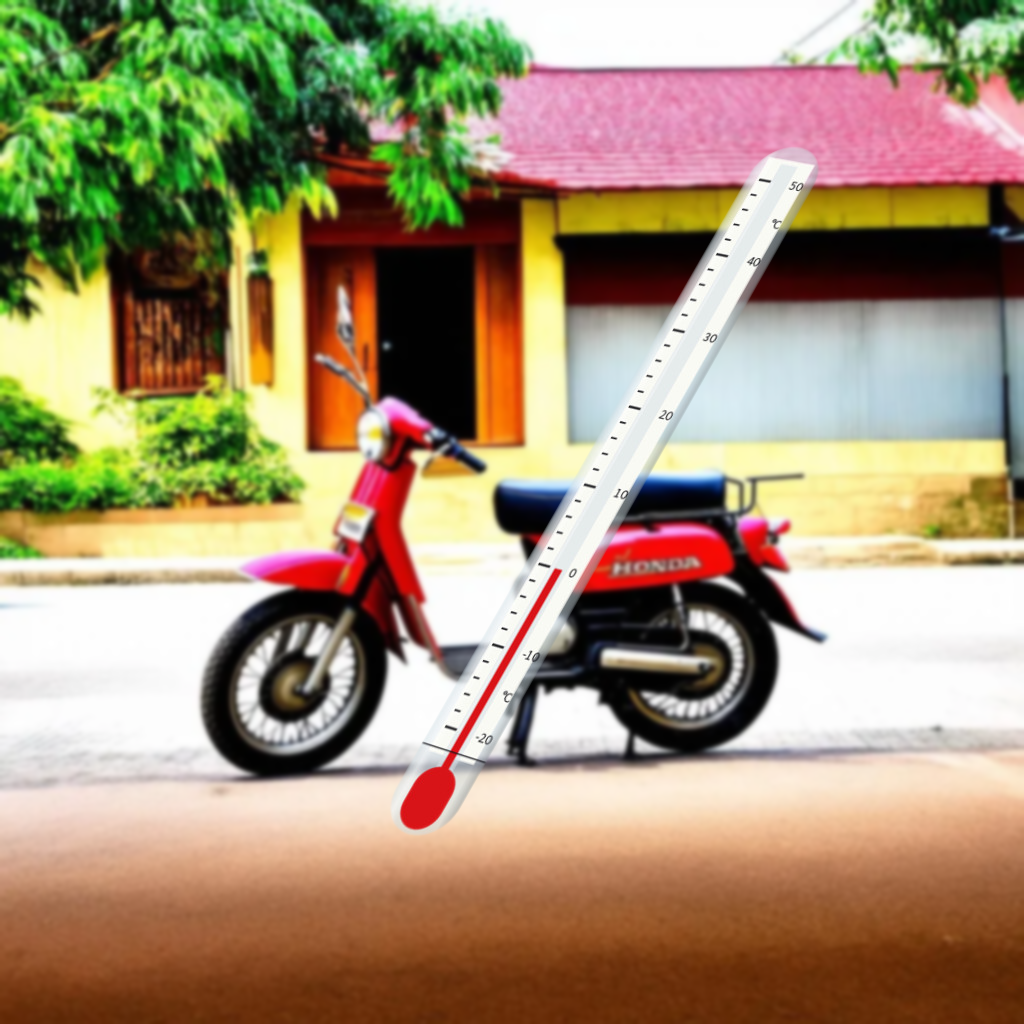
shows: 0 °C
